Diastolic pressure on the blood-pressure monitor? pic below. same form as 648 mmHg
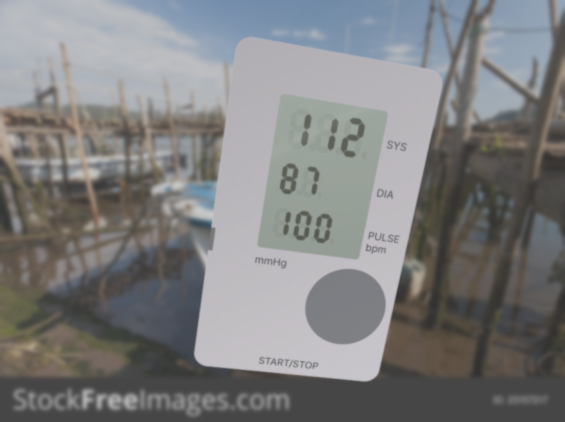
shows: 87 mmHg
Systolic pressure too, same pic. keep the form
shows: 112 mmHg
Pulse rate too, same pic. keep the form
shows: 100 bpm
